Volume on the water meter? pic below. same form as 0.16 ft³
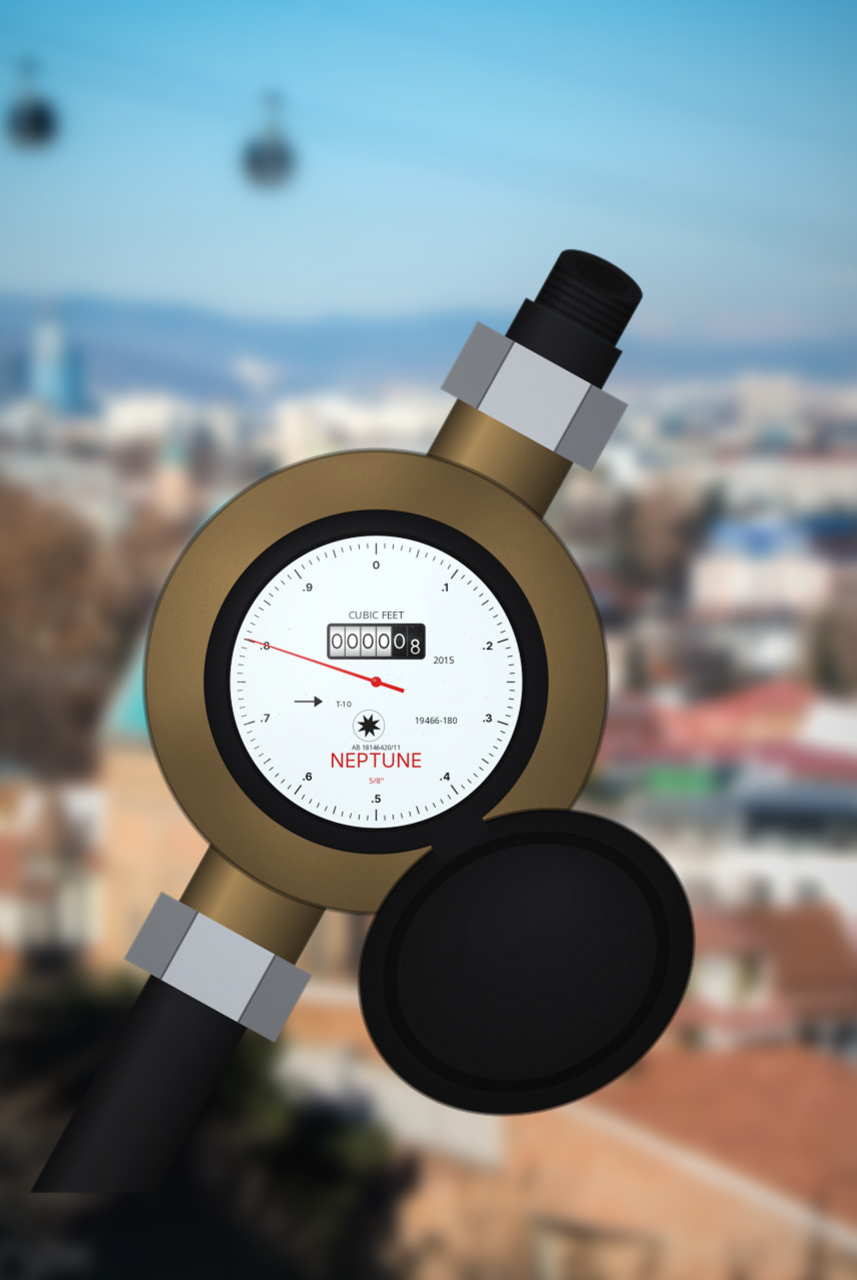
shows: 7.80 ft³
